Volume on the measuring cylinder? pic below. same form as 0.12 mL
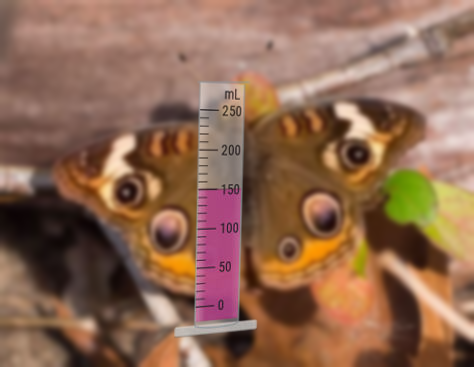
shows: 150 mL
